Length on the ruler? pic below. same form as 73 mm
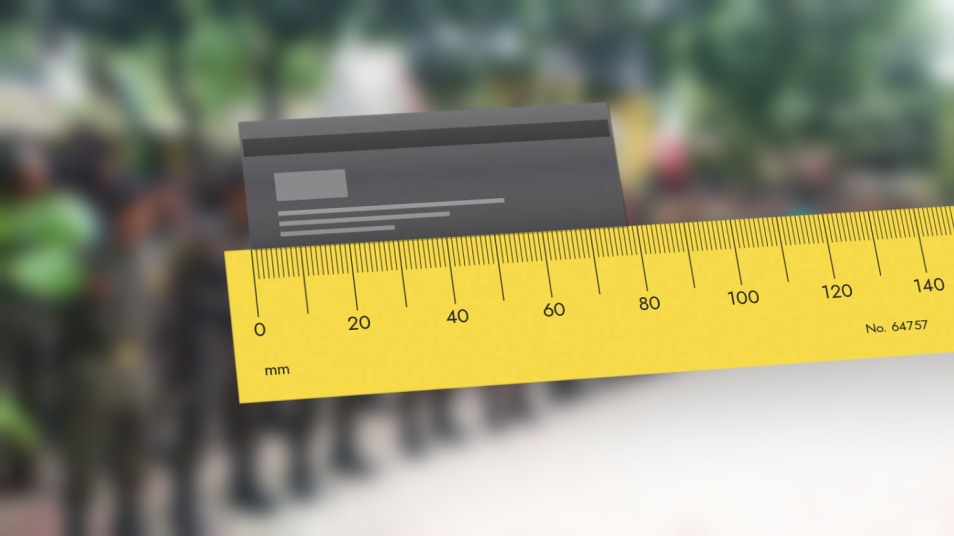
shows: 78 mm
